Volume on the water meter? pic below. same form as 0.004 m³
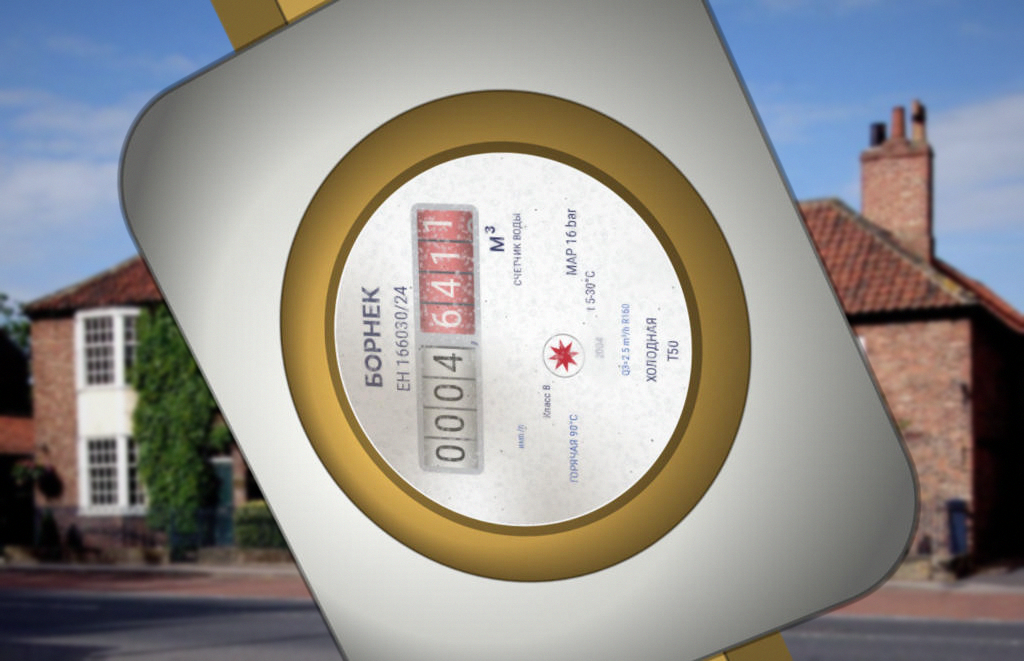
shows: 4.6411 m³
